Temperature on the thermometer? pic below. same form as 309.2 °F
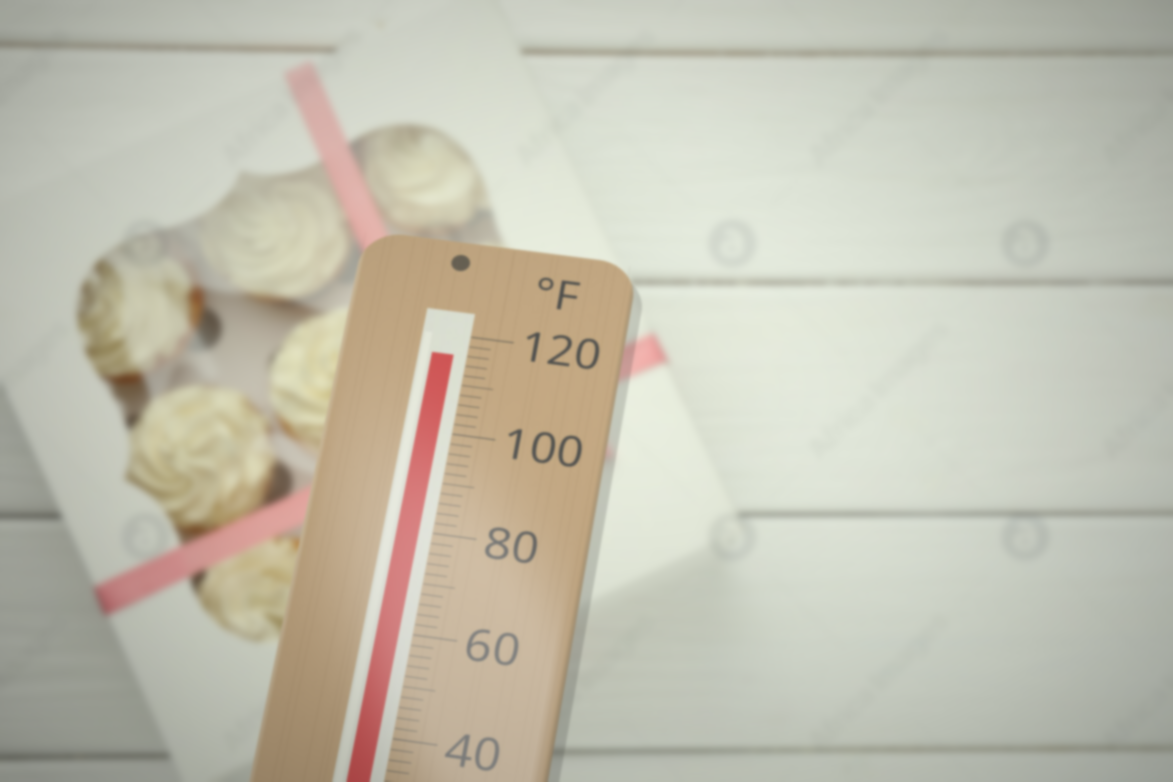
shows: 116 °F
